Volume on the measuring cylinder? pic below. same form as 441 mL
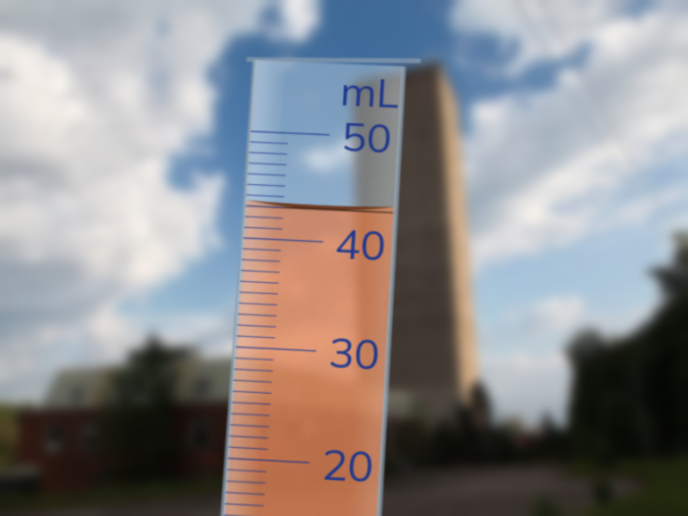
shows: 43 mL
